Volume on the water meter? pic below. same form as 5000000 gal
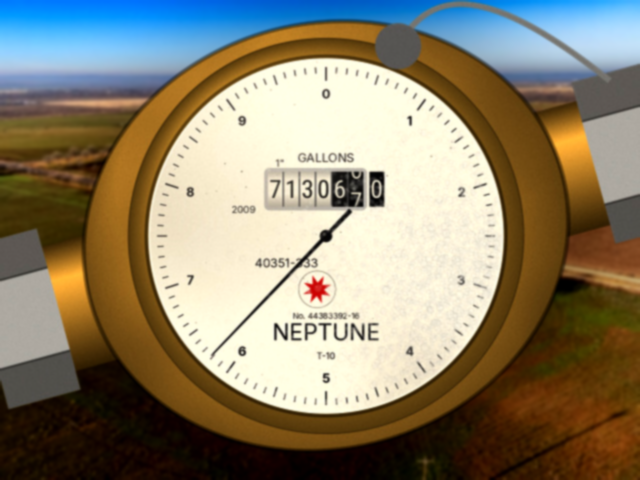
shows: 7130666.2 gal
